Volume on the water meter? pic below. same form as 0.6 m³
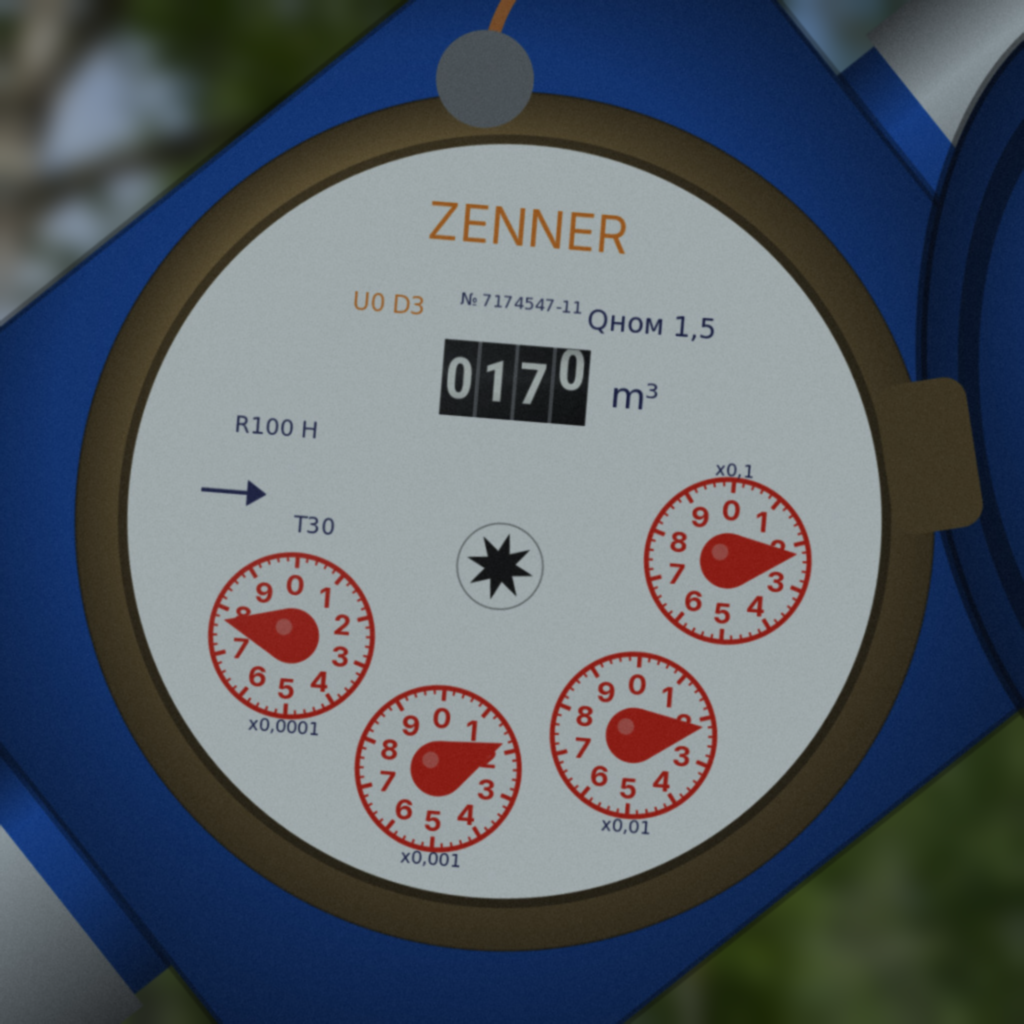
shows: 170.2217 m³
